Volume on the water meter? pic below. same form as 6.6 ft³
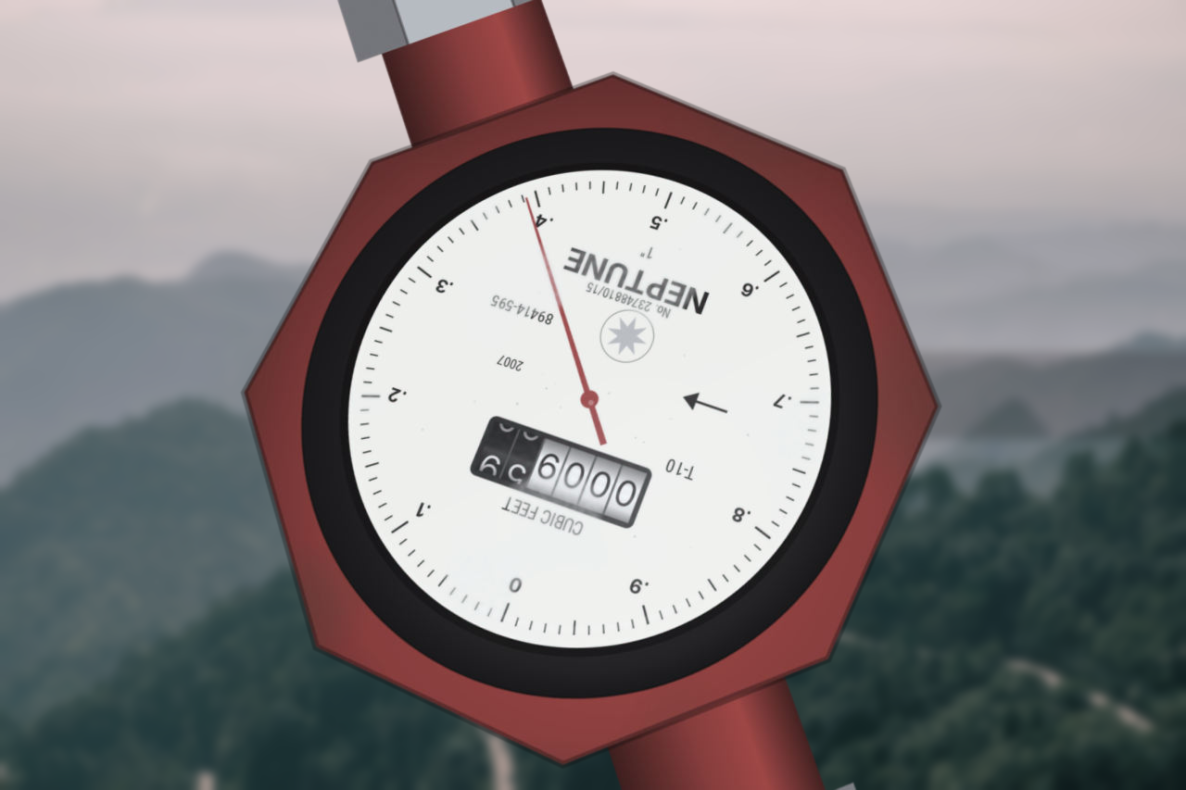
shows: 959.39 ft³
